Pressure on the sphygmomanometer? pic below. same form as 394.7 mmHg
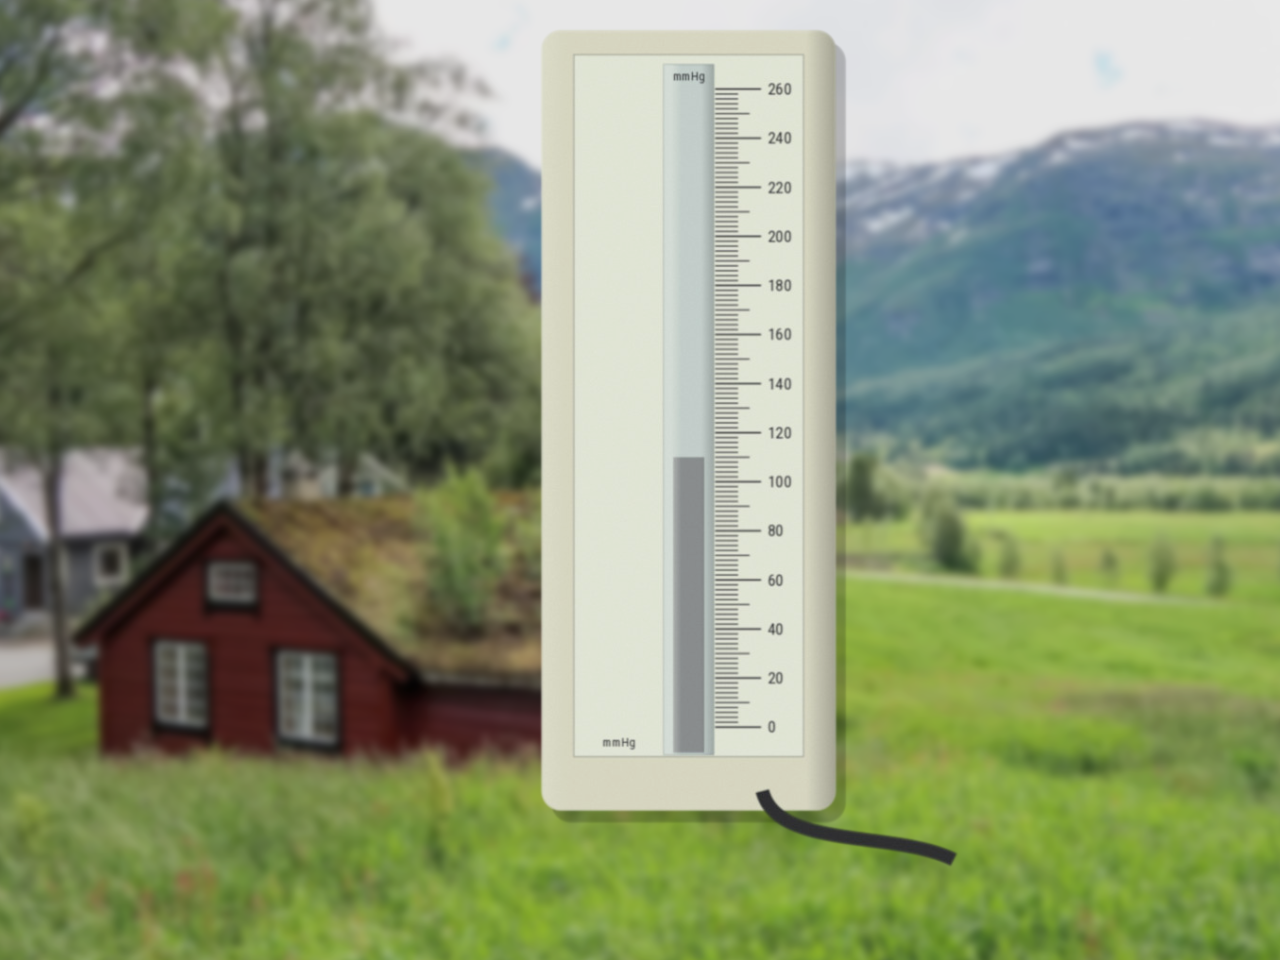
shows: 110 mmHg
